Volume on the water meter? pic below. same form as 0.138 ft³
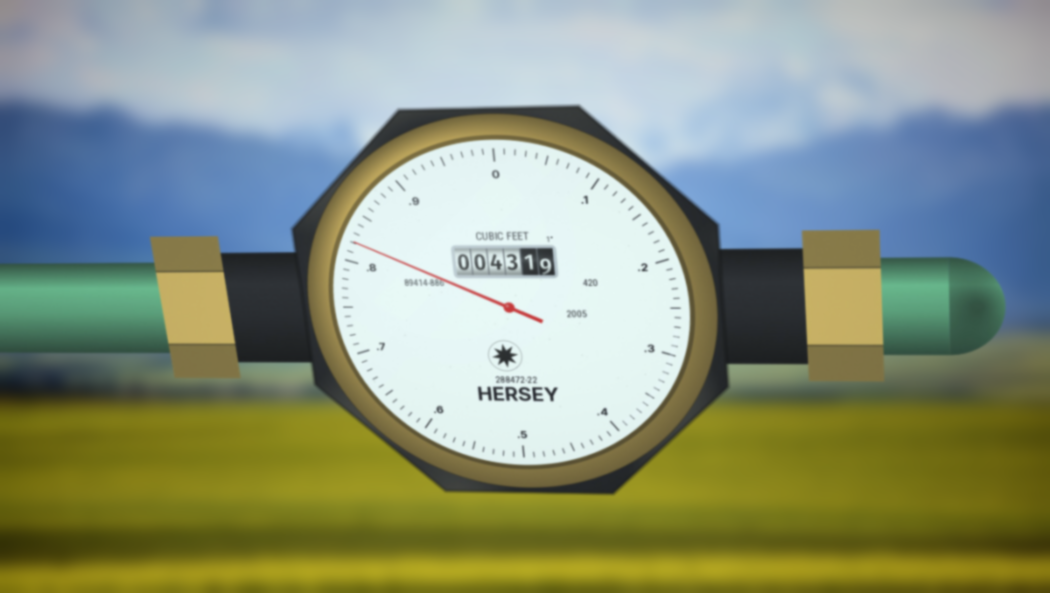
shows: 4318.82 ft³
